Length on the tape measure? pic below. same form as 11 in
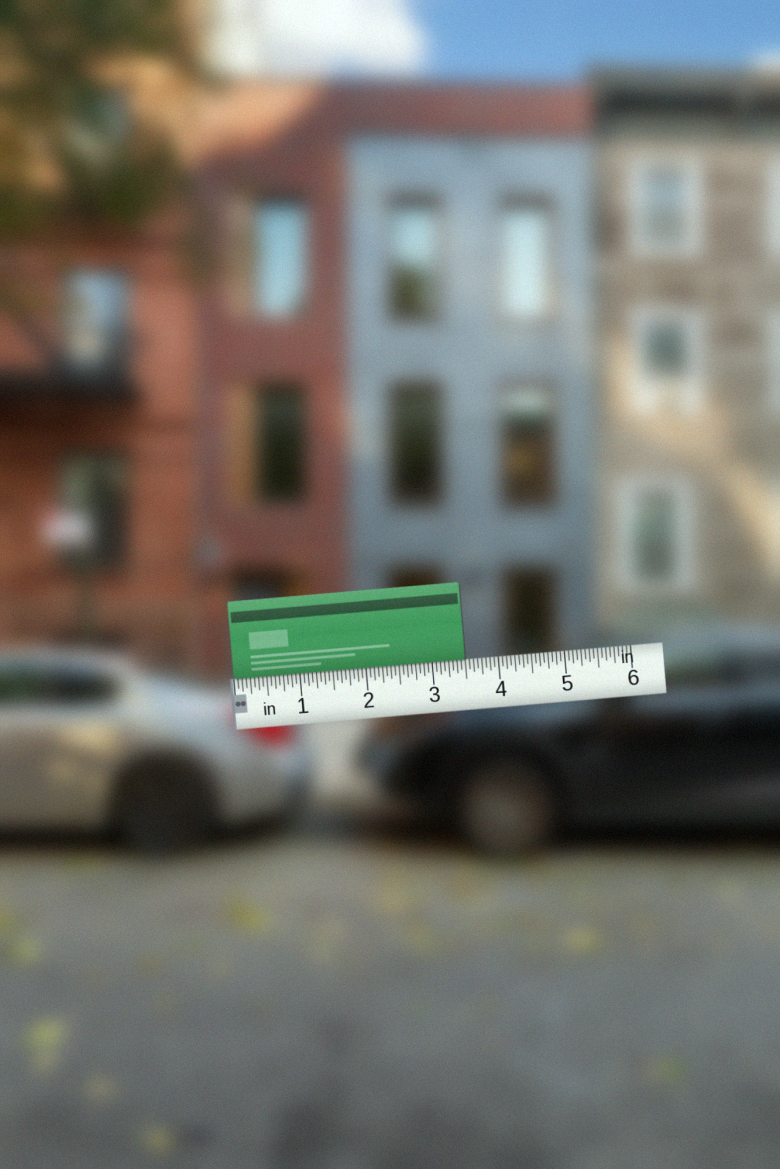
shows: 3.5 in
